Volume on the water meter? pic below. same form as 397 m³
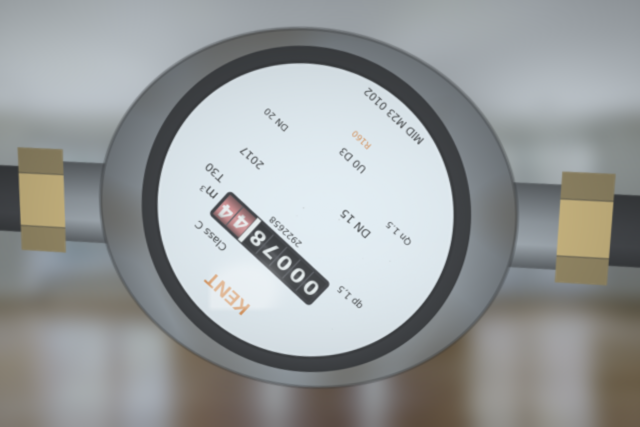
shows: 78.44 m³
